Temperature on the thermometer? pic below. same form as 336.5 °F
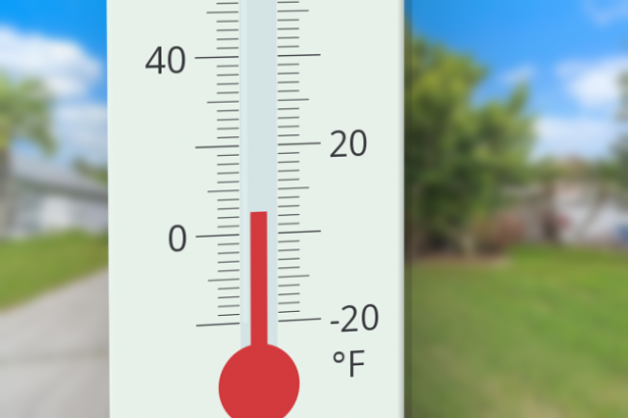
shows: 5 °F
